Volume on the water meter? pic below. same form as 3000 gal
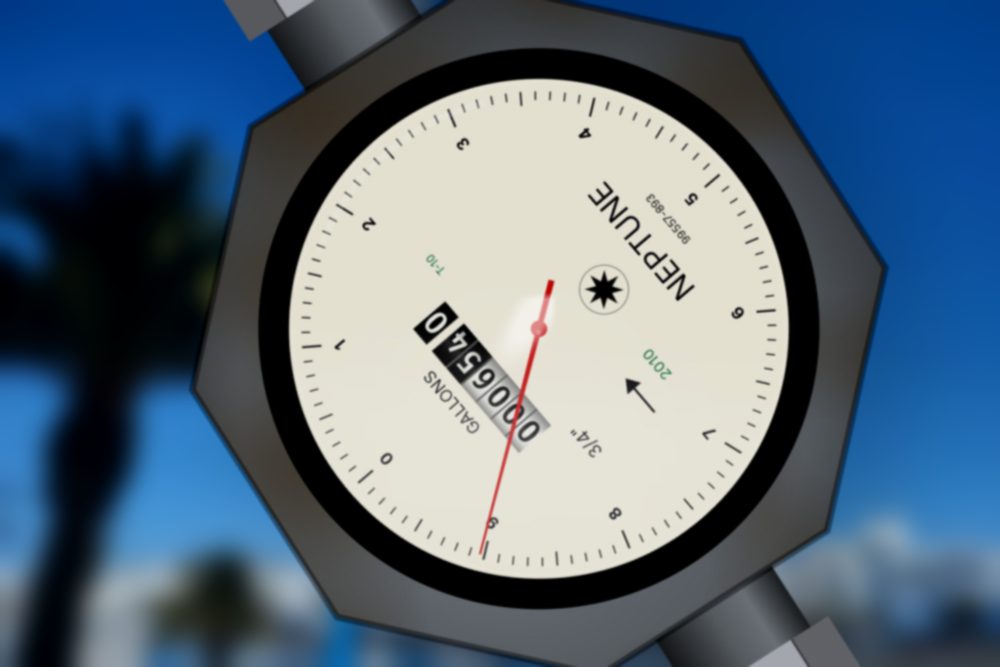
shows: 6539.0 gal
